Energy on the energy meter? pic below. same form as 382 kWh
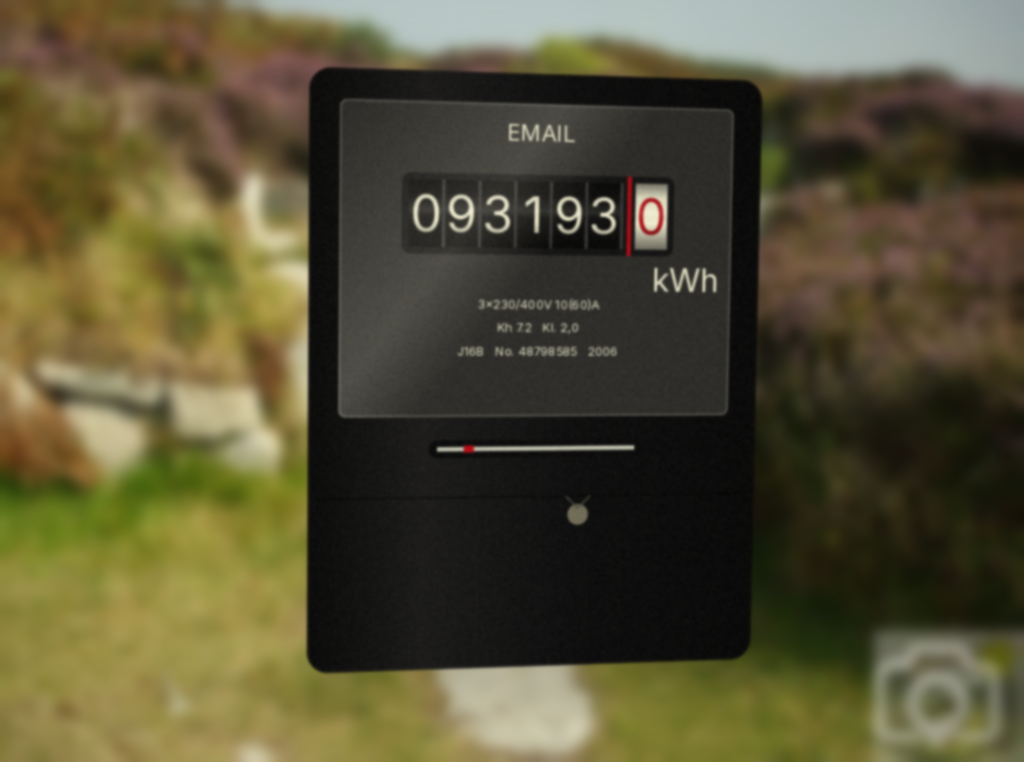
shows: 93193.0 kWh
